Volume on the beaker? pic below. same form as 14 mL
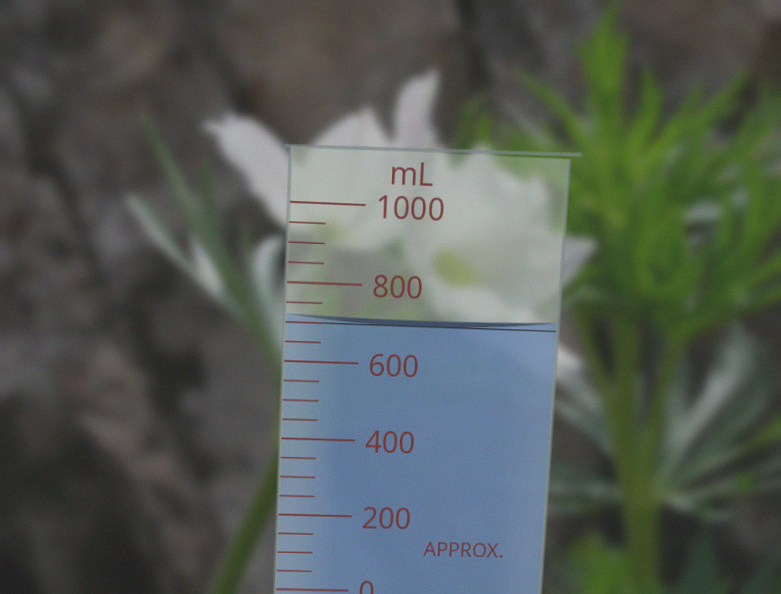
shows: 700 mL
